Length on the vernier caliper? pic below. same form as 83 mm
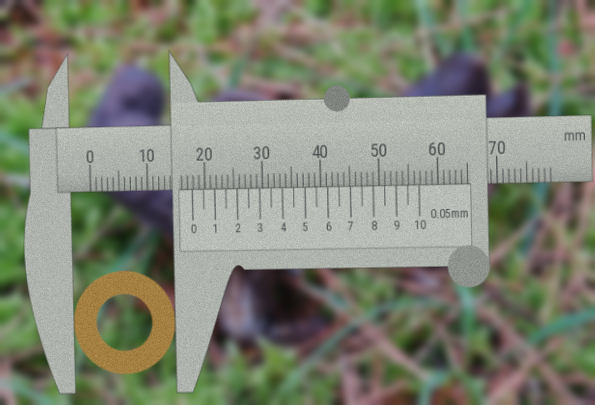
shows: 17.8 mm
